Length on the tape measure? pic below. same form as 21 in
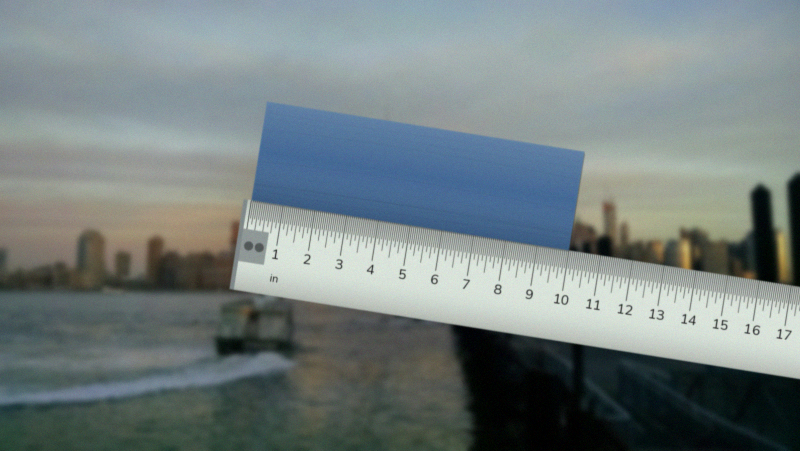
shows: 10 in
